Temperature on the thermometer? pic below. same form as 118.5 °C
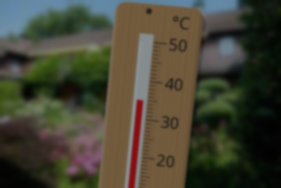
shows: 35 °C
